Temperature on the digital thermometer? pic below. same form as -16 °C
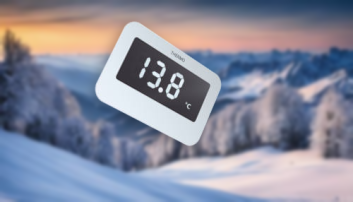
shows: 13.8 °C
